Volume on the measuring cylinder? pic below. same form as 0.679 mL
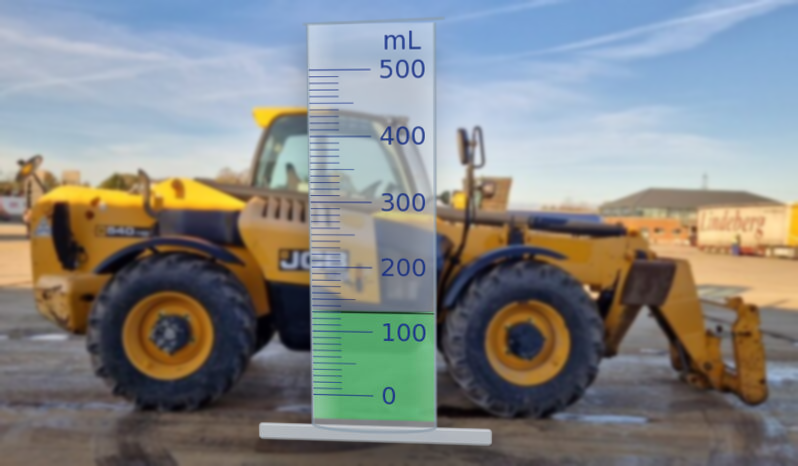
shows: 130 mL
